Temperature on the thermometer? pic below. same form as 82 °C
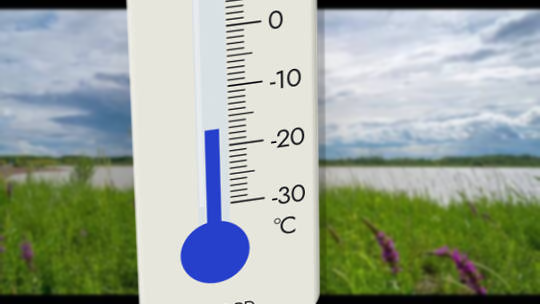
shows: -17 °C
